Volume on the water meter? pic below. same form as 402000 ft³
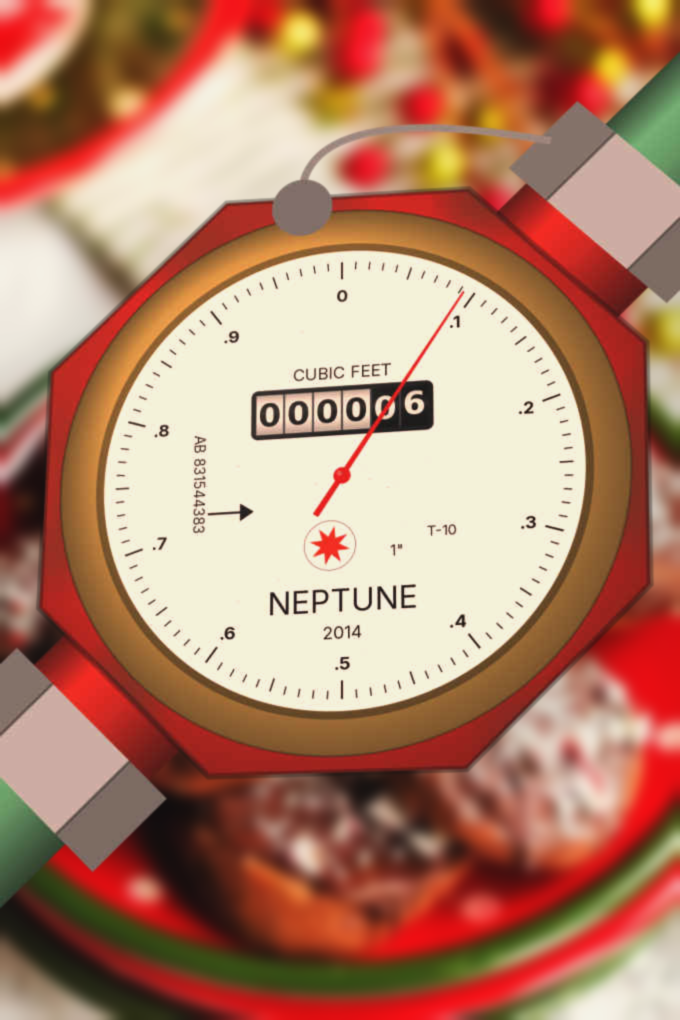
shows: 6.09 ft³
